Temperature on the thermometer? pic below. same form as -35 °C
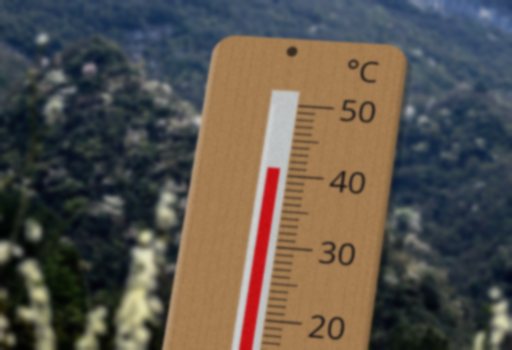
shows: 41 °C
